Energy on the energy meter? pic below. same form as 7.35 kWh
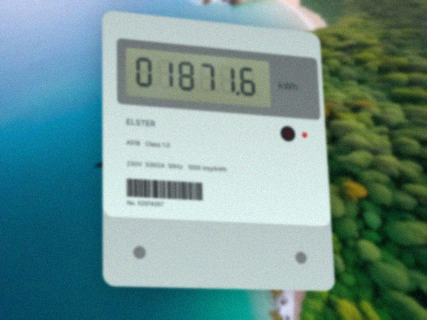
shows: 1871.6 kWh
